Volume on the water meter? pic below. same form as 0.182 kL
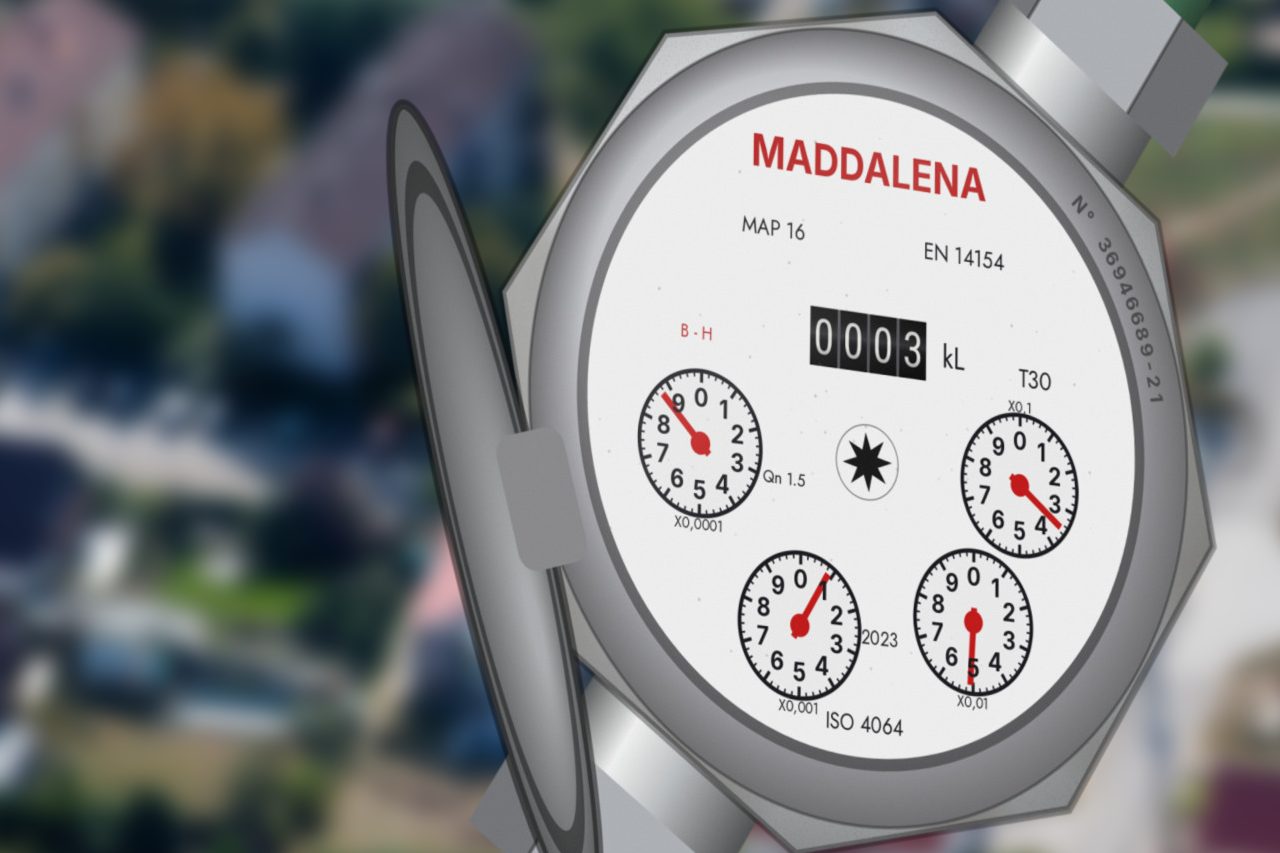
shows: 3.3508 kL
